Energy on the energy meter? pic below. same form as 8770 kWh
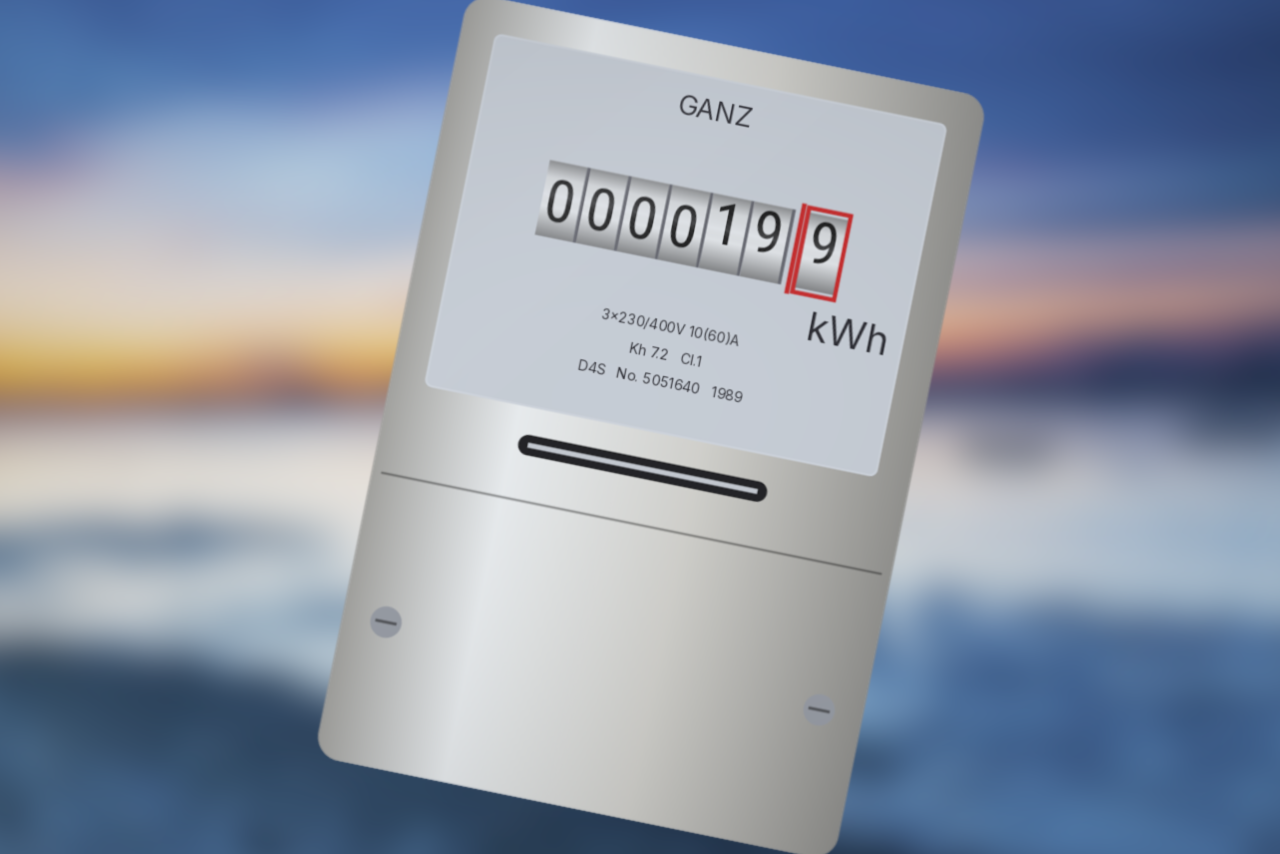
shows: 19.9 kWh
